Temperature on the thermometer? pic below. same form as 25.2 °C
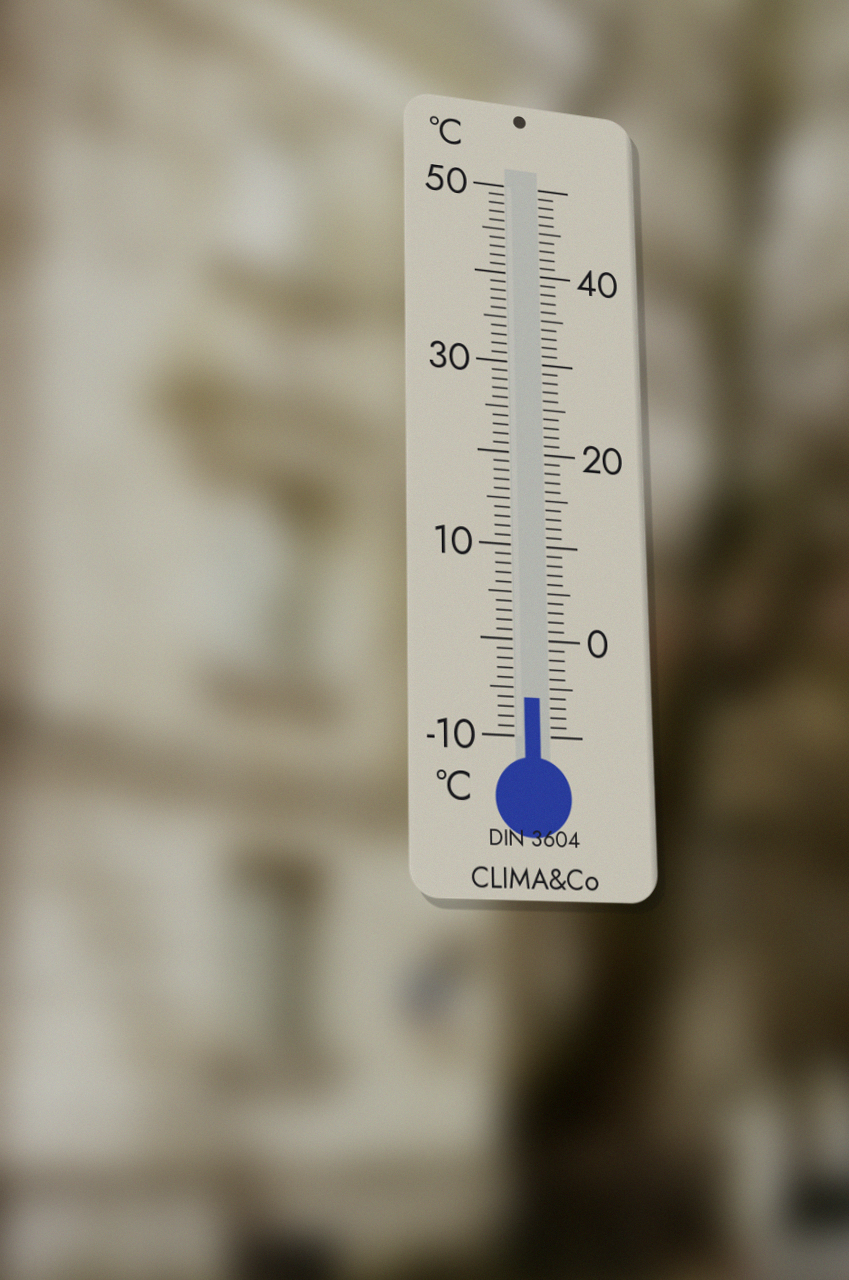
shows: -6 °C
